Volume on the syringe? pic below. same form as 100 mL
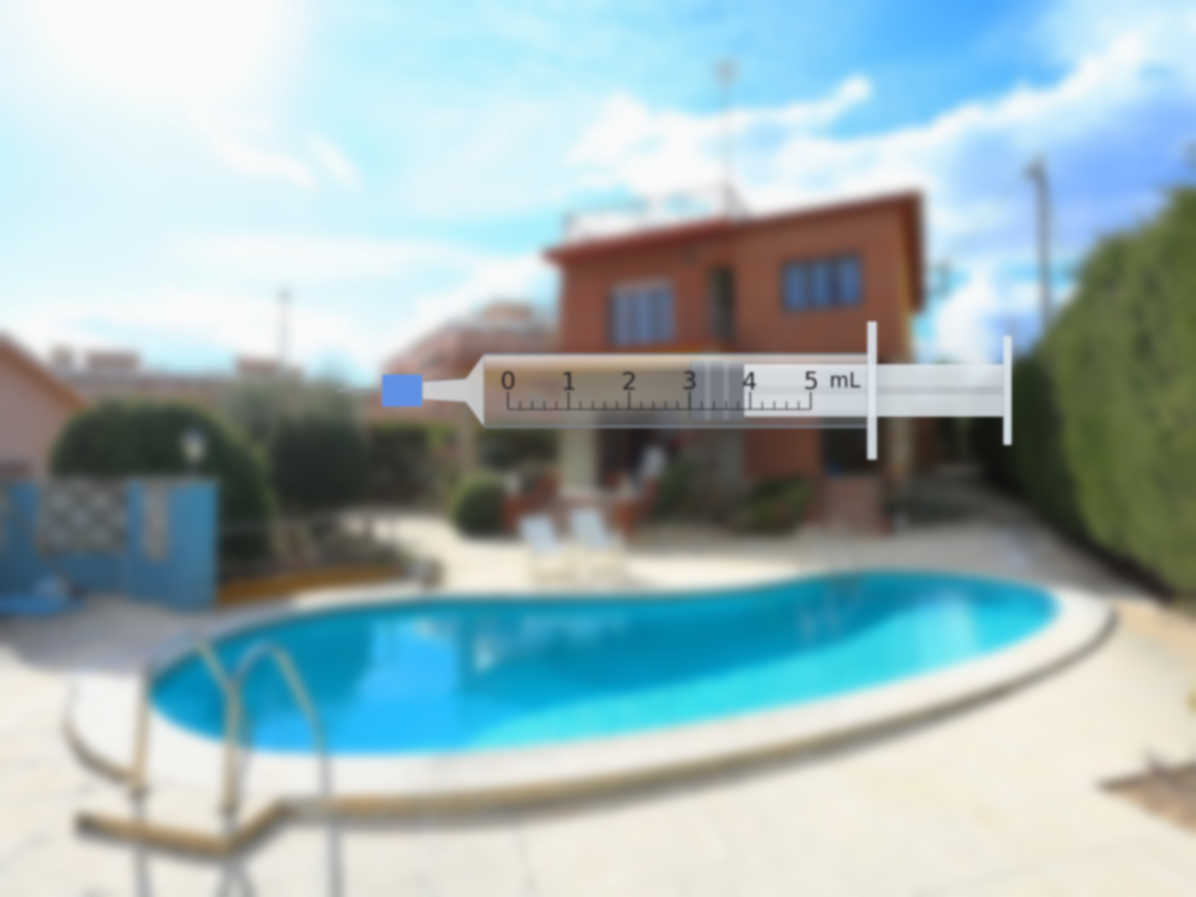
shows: 3 mL
